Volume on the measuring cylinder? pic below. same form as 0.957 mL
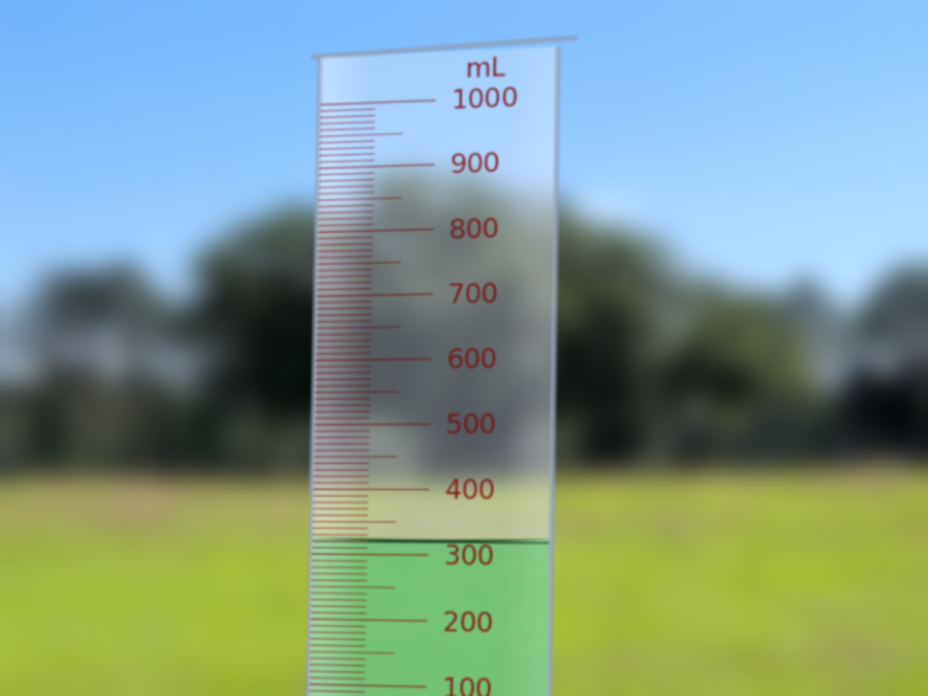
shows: 320 mL
